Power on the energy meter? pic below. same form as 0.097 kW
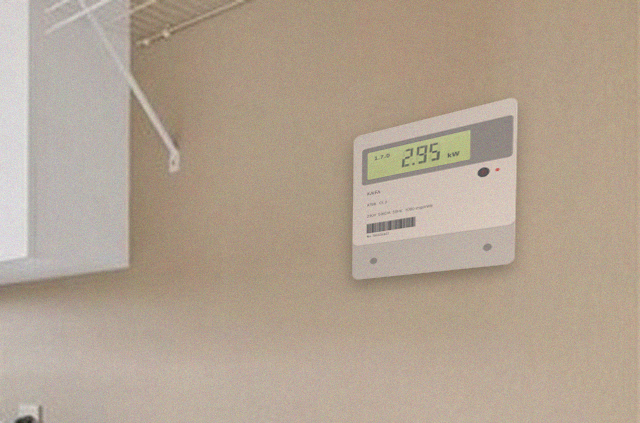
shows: 2.95 kW
